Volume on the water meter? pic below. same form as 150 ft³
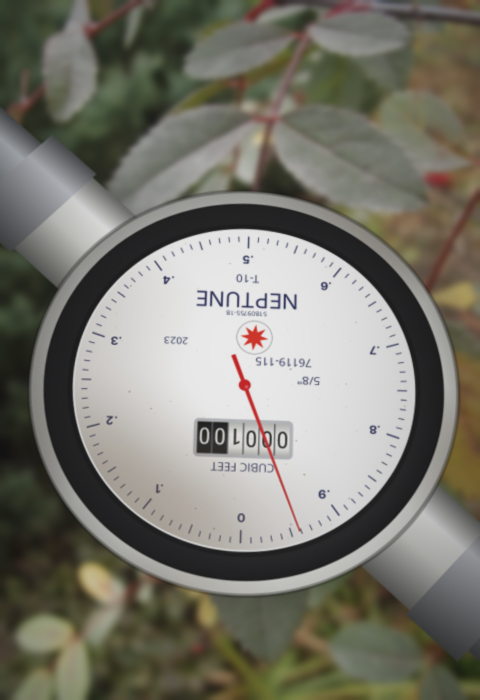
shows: 99.94 ft³
